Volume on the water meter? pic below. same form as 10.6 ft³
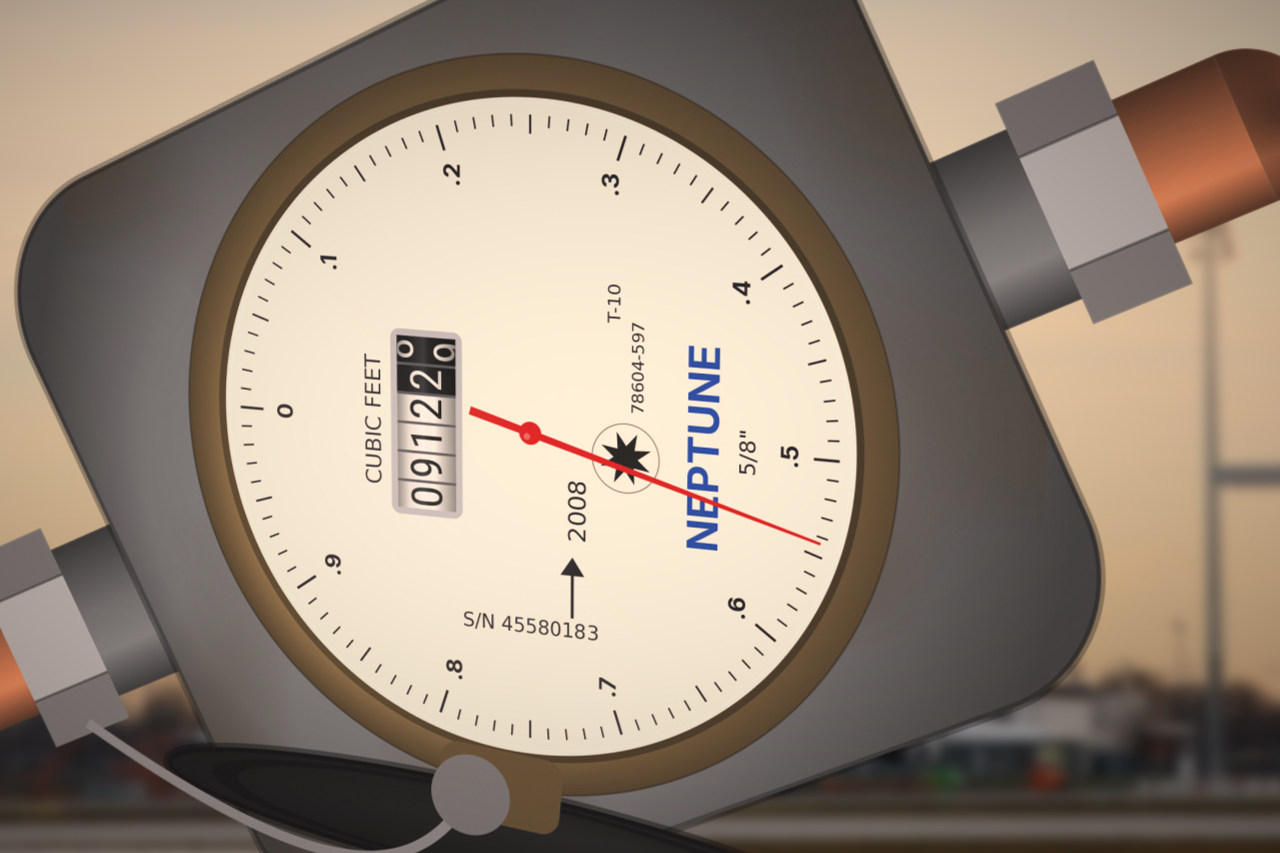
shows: 91228.54 ft³
